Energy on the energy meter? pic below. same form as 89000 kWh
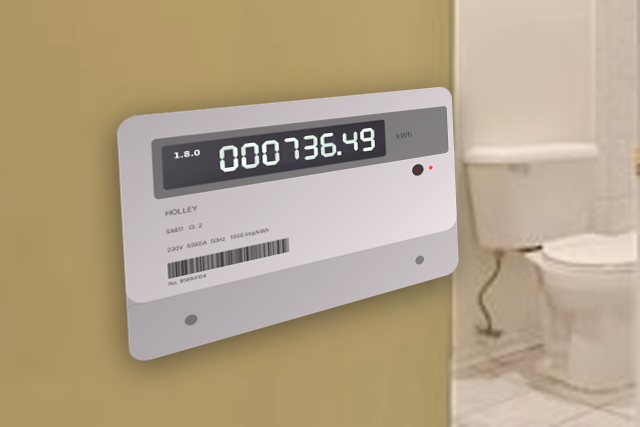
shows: 736.49 kWh
